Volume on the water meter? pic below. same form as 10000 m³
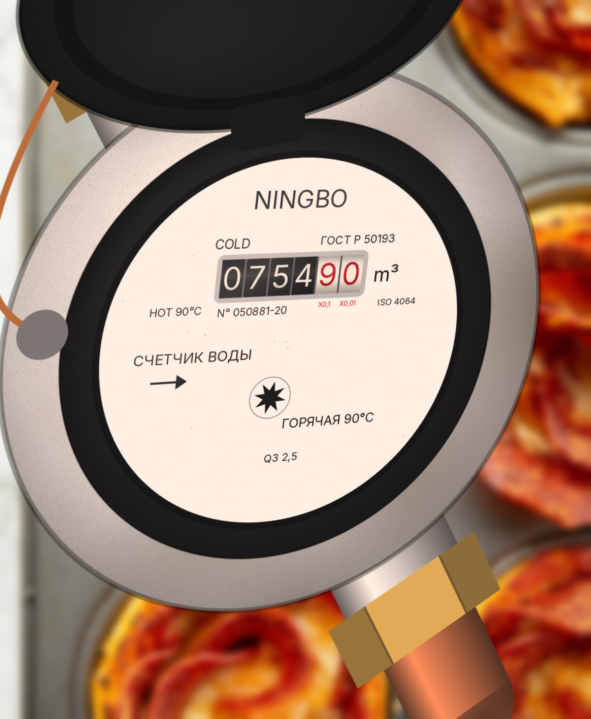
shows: 754.90 m³
